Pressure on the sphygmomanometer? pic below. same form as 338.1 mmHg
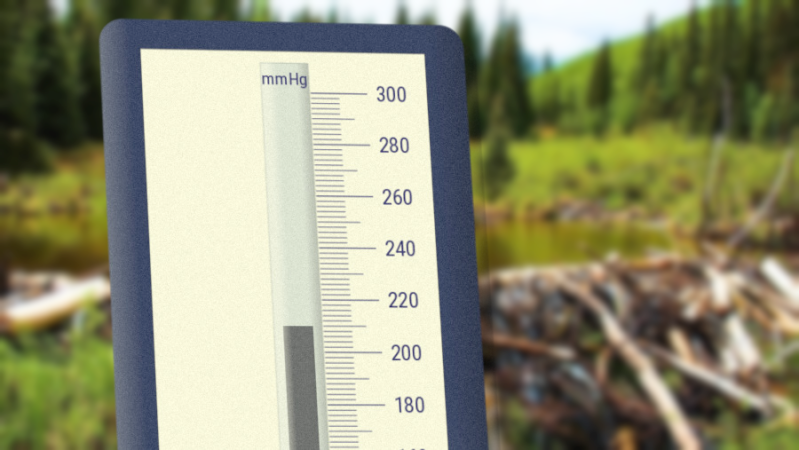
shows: 210 mmHg
